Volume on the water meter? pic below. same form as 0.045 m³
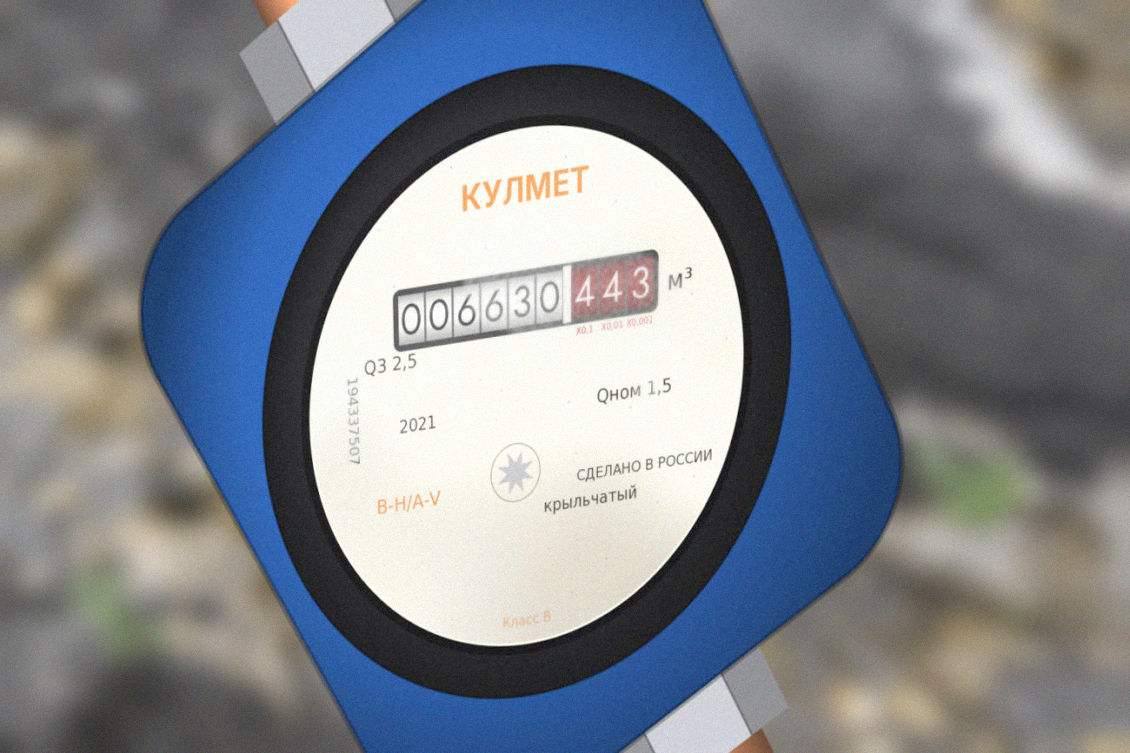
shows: 6630.443 m³
